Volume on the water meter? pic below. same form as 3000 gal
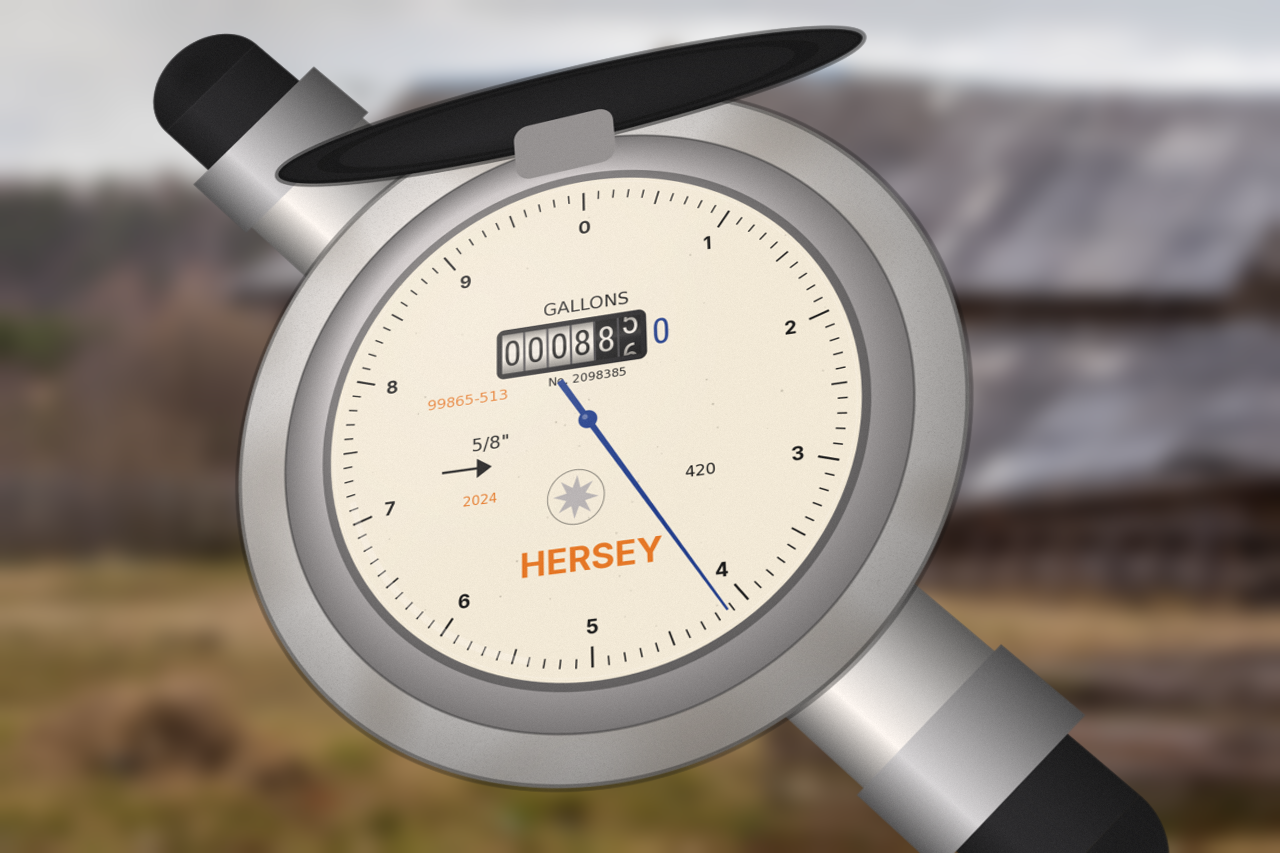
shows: 8854.1 gal
